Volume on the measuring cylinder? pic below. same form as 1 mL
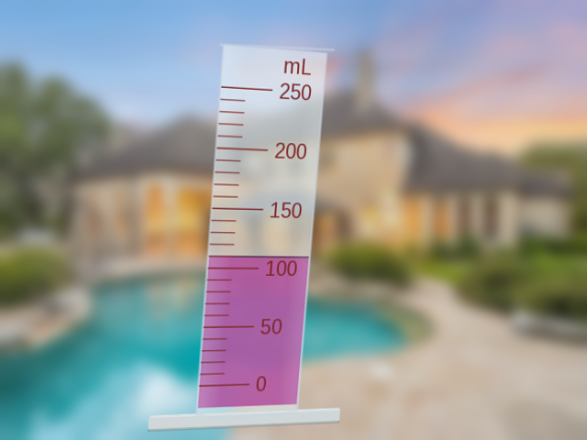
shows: 110 mL
